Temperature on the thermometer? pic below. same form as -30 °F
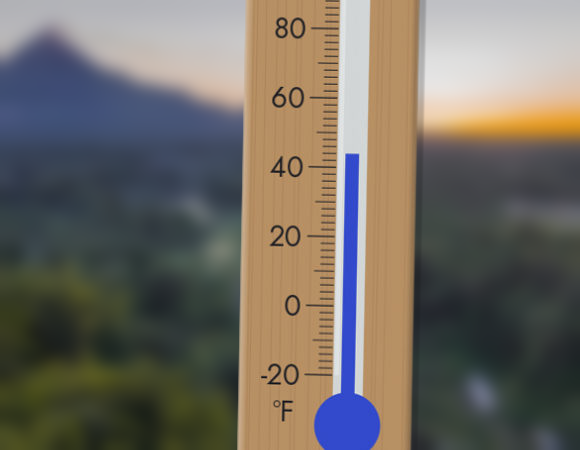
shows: 44 °F
